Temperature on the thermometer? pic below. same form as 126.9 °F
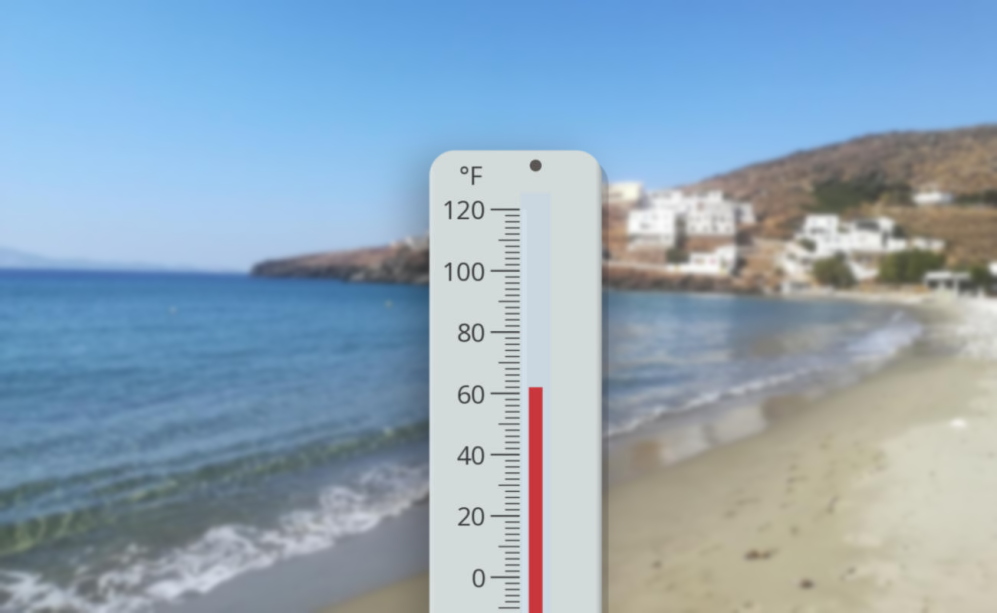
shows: 62 °F
